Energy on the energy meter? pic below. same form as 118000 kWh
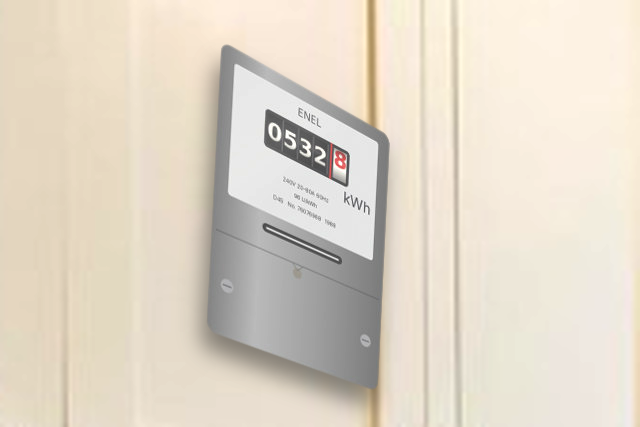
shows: 532.8 kWh
